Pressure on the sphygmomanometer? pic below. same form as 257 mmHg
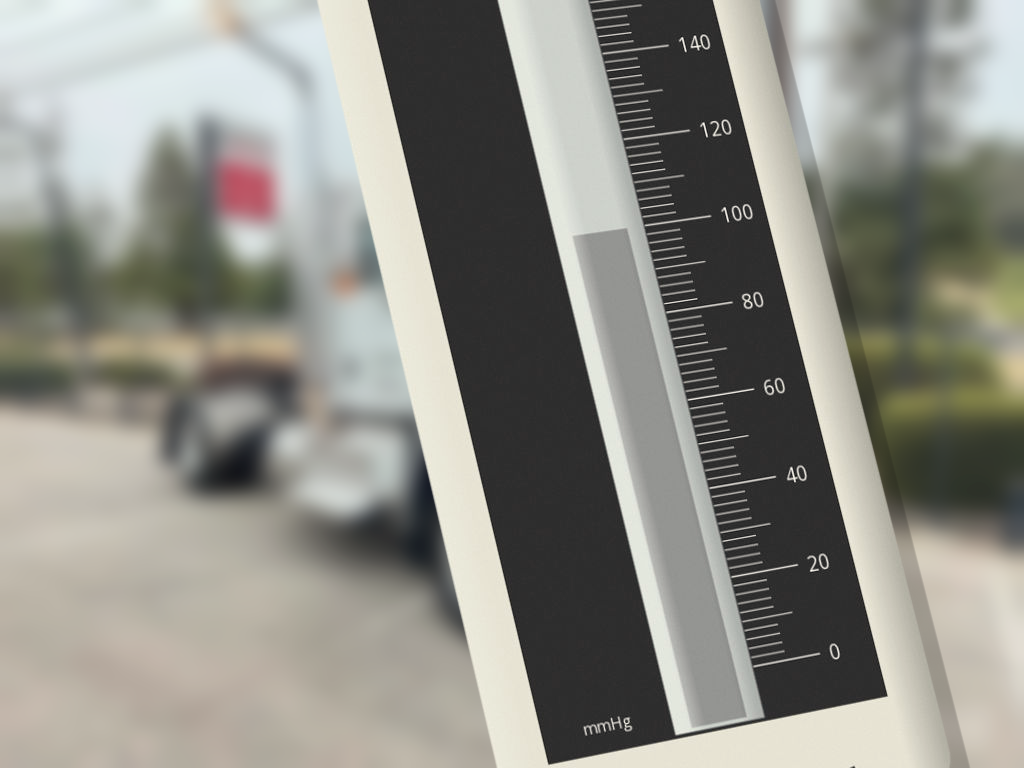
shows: 100 mmHg
